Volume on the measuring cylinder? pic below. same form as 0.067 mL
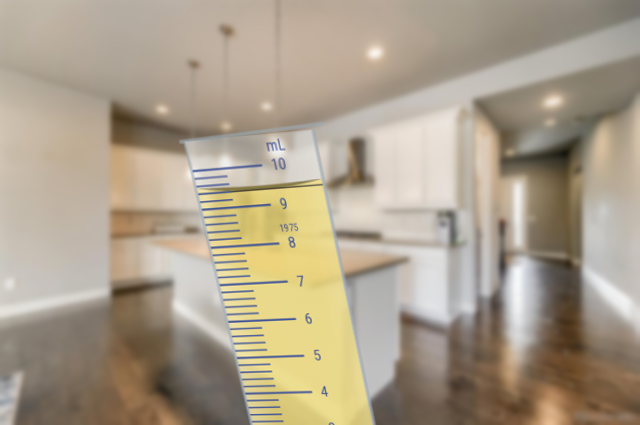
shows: 9.4 mL
